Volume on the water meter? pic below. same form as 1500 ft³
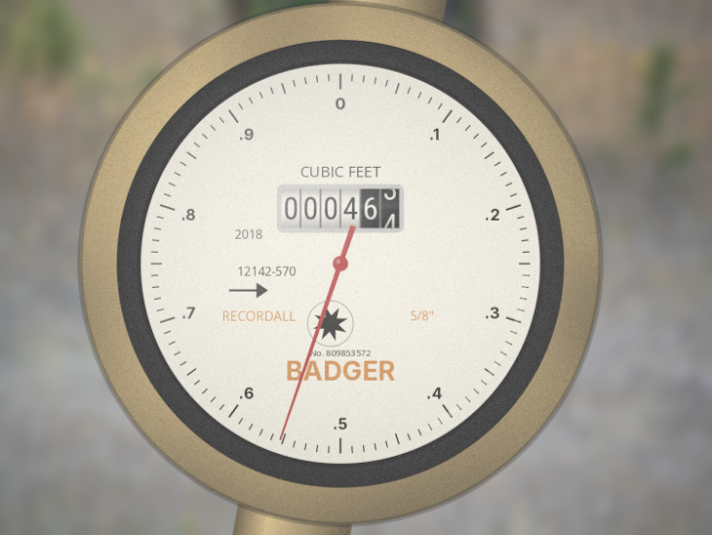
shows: 463.55 ft³
